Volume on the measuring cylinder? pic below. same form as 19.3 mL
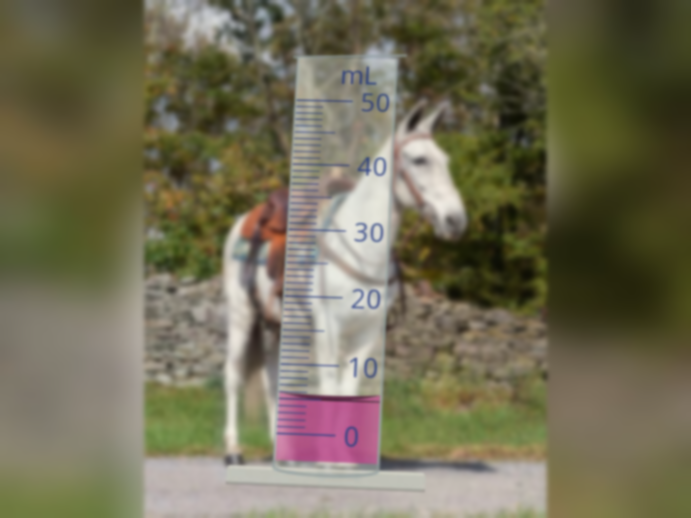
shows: 5 mL
